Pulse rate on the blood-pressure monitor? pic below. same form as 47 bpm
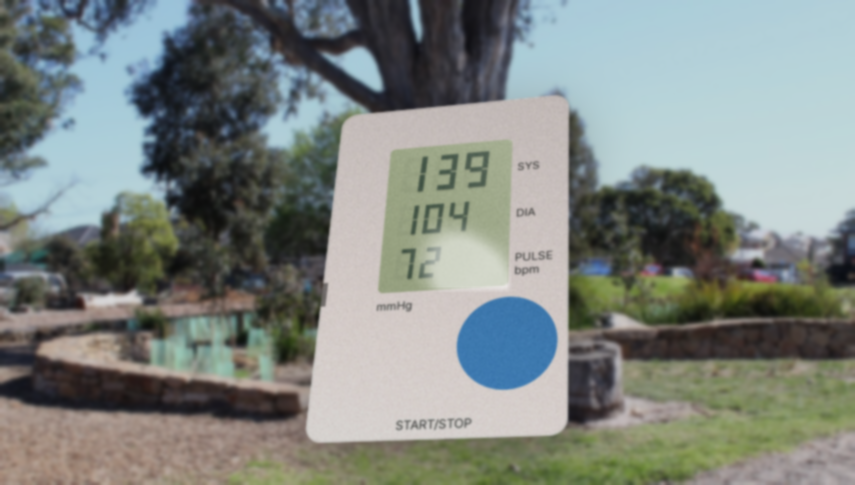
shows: 72 bpm
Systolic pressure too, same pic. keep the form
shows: 139 mmHg
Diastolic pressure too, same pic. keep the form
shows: 104 mmHg
